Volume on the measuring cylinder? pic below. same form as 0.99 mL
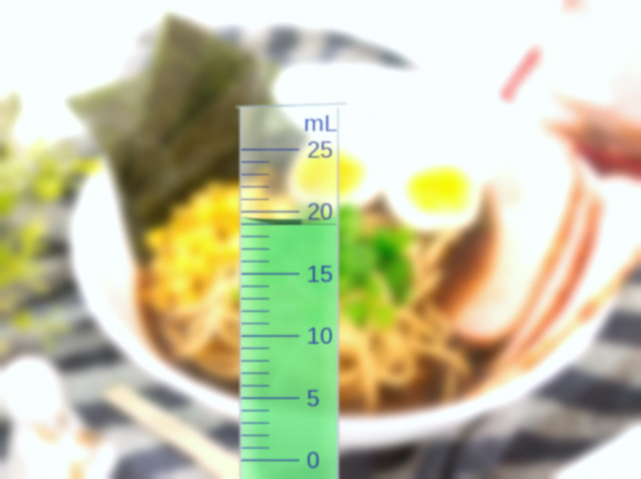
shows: 19 mL
